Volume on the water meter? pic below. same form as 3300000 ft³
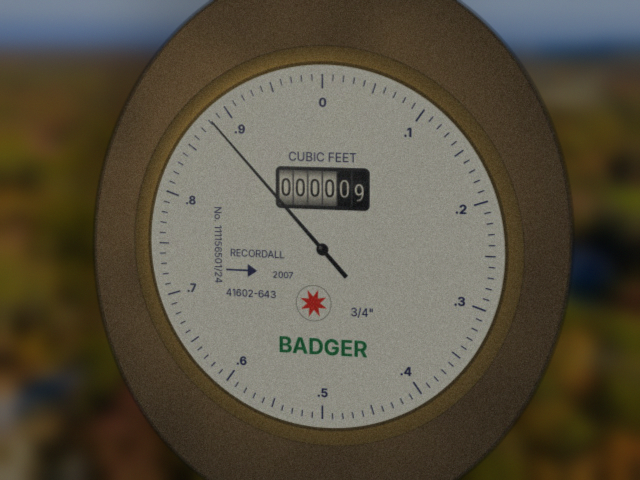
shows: 8.88 ft³
